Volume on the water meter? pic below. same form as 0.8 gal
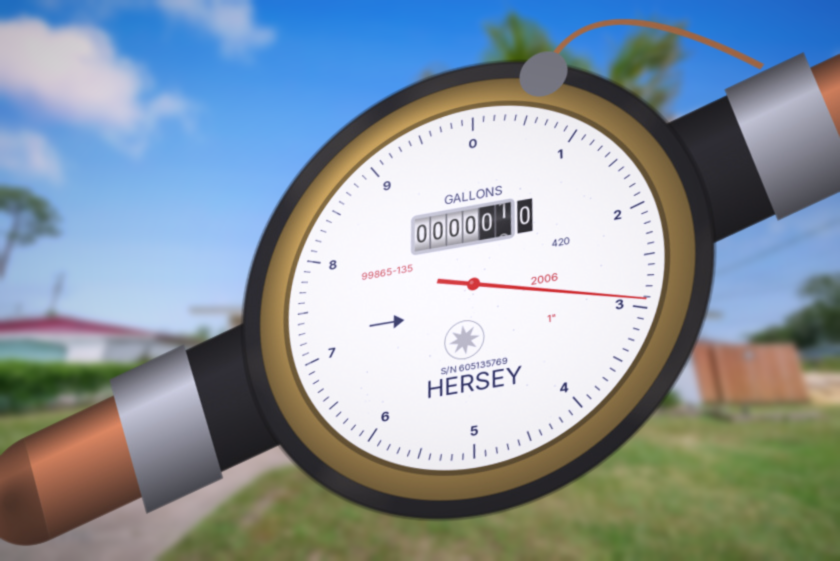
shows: 12.9 gal
